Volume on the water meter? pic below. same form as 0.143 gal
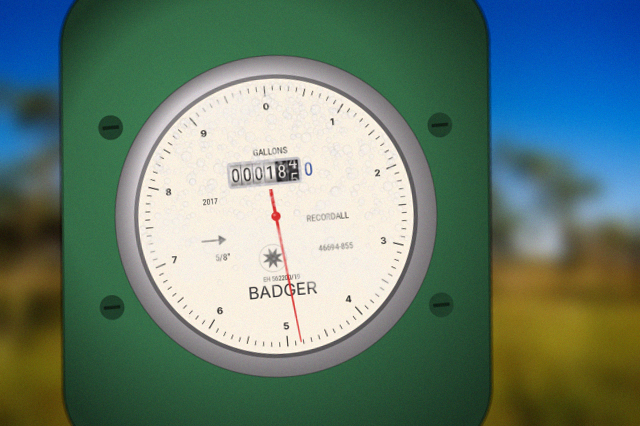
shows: 1844.8 gal
